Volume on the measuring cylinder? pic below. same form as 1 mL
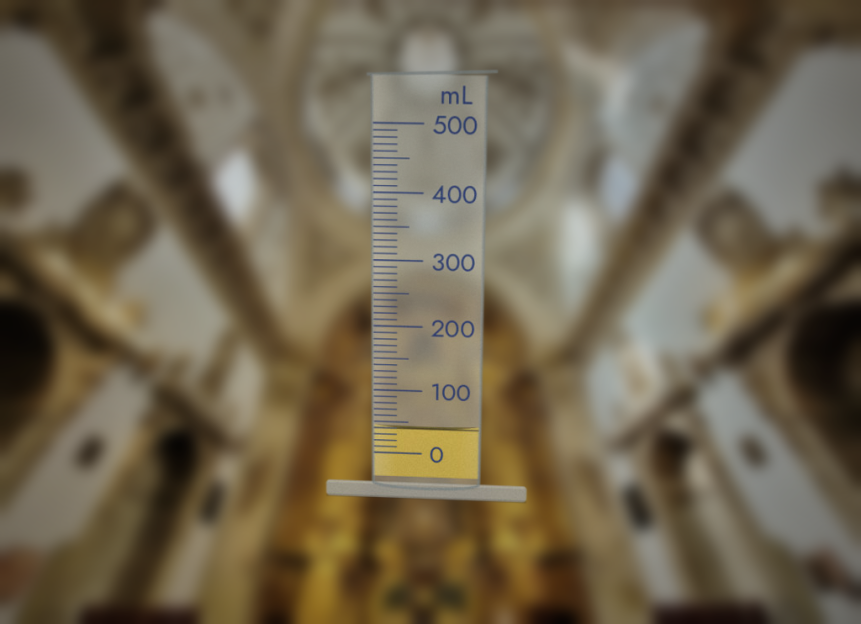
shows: 40 mL
